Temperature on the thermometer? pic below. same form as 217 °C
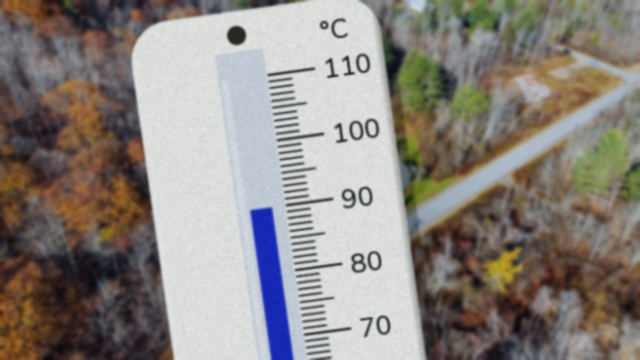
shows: 90 °C
